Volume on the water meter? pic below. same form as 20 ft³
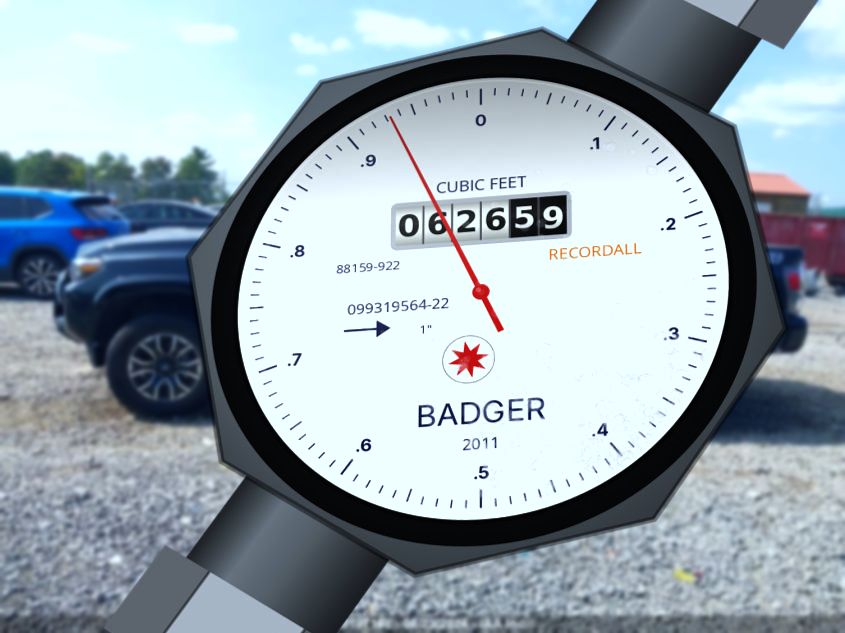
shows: 62658.93 ft³
